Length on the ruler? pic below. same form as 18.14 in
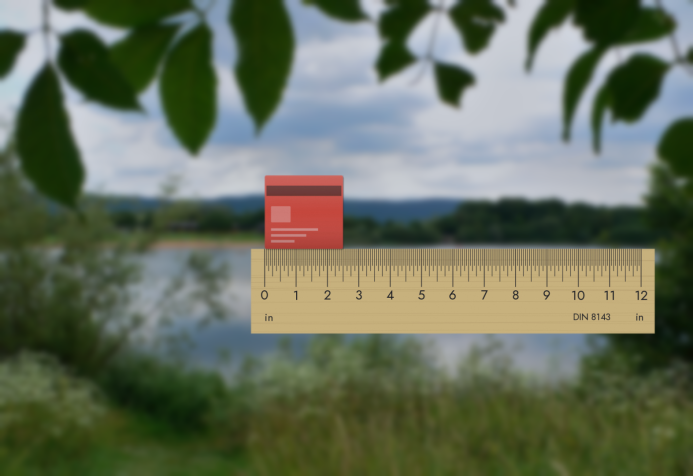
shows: 2.5 in
